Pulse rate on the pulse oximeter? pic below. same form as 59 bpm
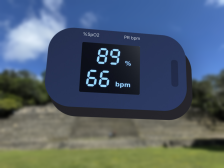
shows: 66 bpm
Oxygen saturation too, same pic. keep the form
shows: 89 %
